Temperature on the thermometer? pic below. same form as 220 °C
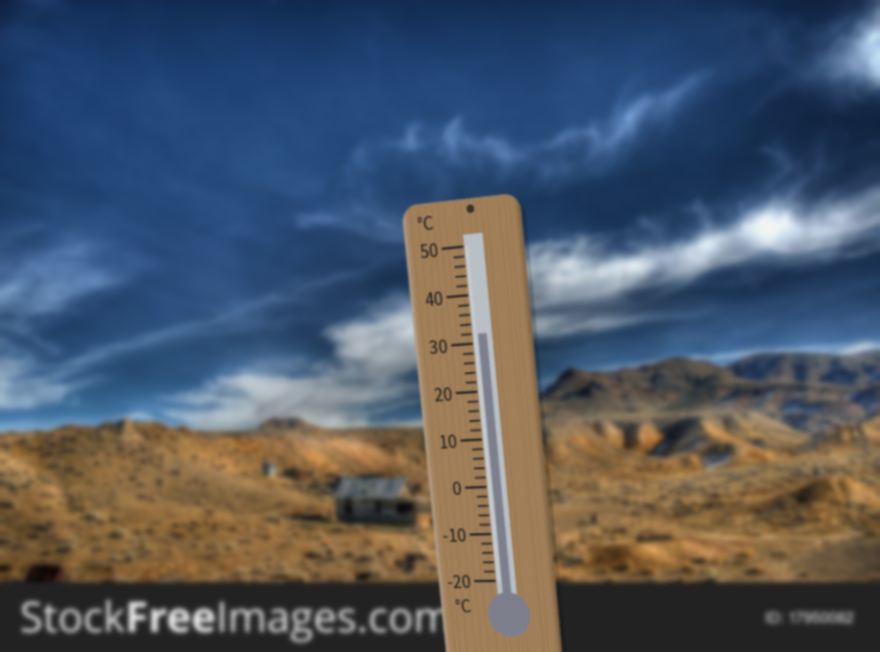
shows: 32 °C
